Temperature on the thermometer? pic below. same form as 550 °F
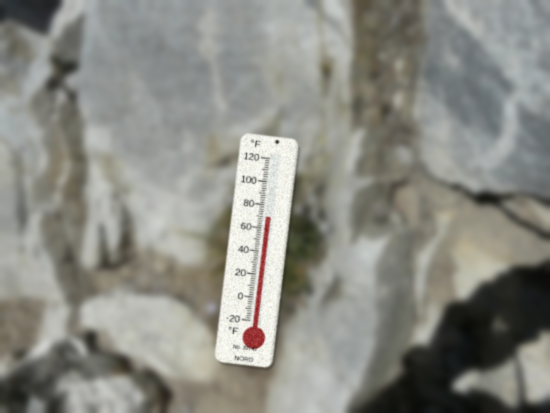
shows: 70 °F
